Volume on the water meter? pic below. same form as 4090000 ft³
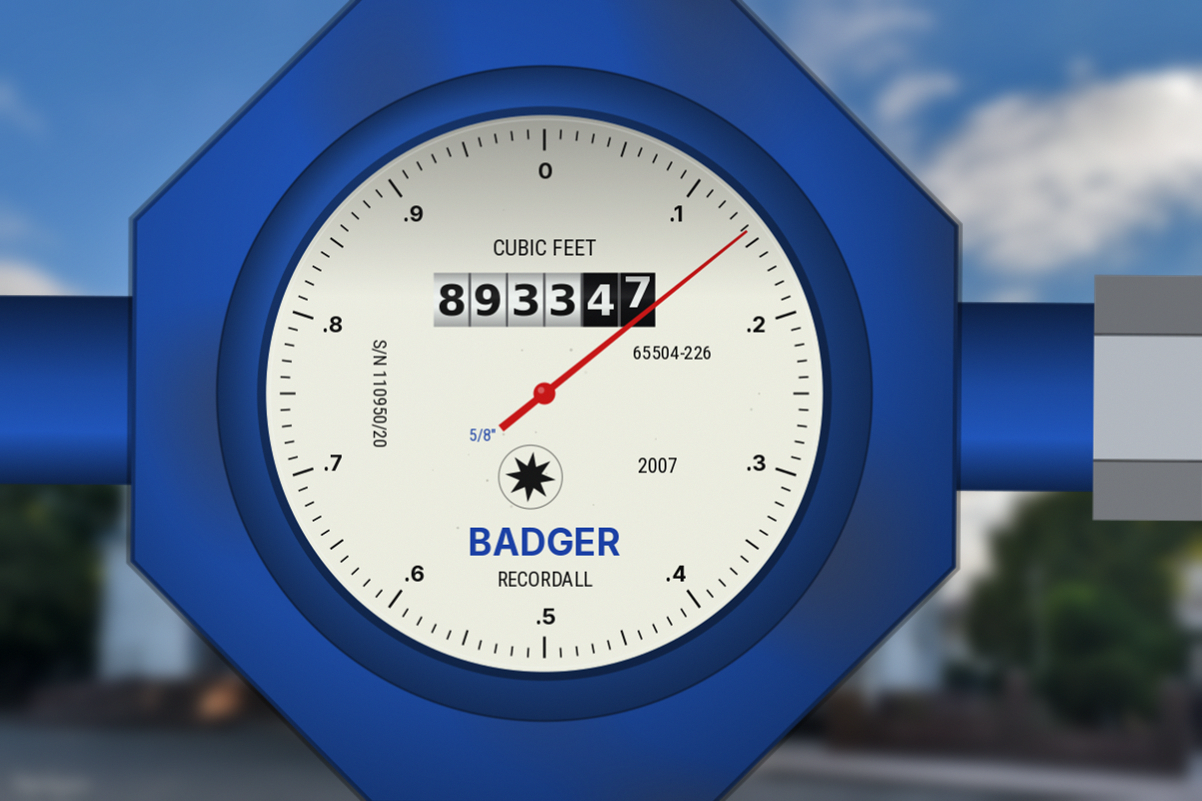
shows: 893347.14 ft³
